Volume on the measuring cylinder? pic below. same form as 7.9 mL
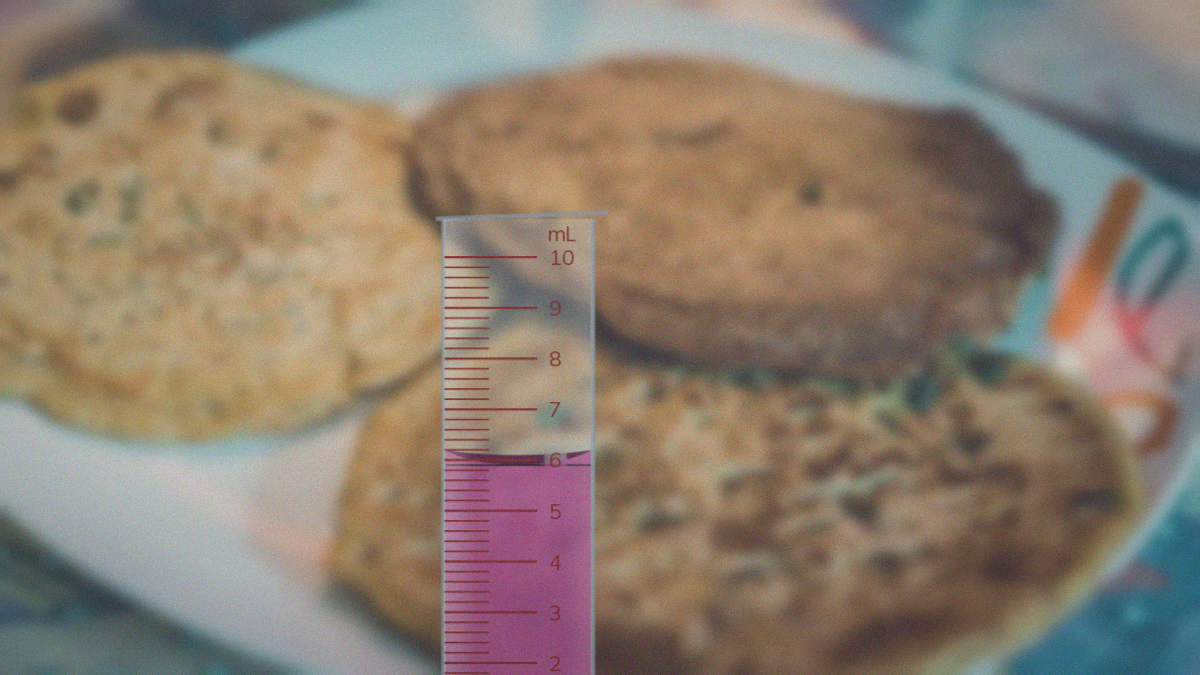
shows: 5.9 mL
